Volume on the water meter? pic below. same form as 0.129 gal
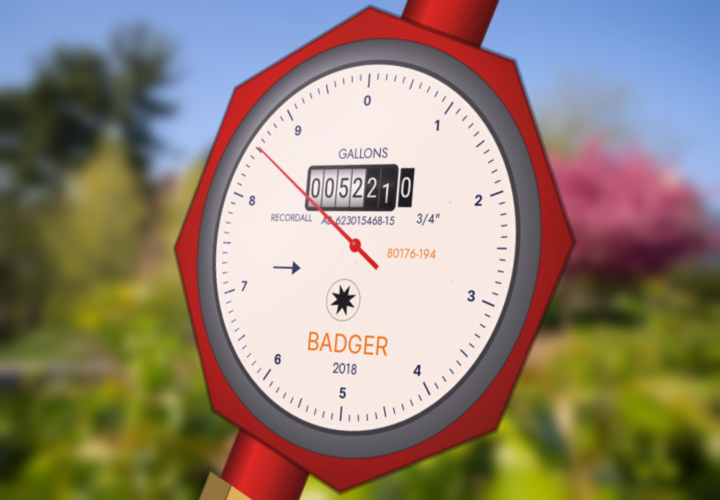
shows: 52208.5 gal
